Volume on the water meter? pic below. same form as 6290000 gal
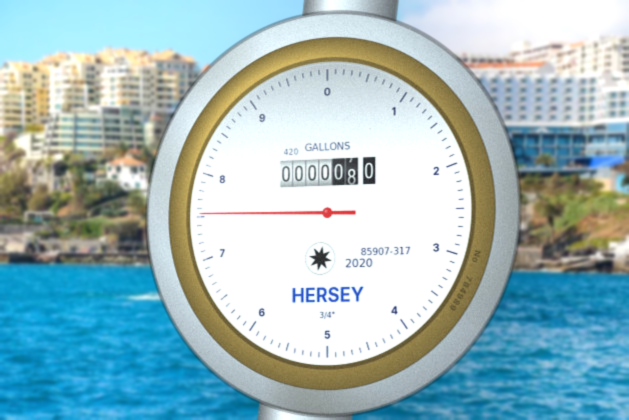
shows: 77.5 gal
